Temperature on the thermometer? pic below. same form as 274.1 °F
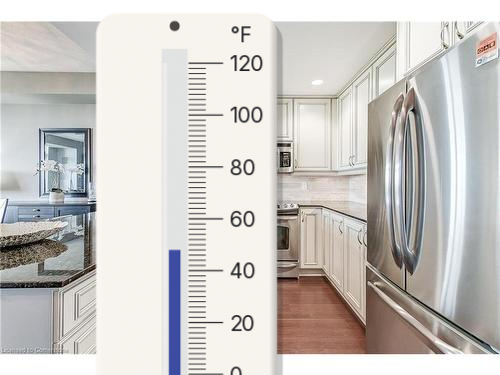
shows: 48 °F
